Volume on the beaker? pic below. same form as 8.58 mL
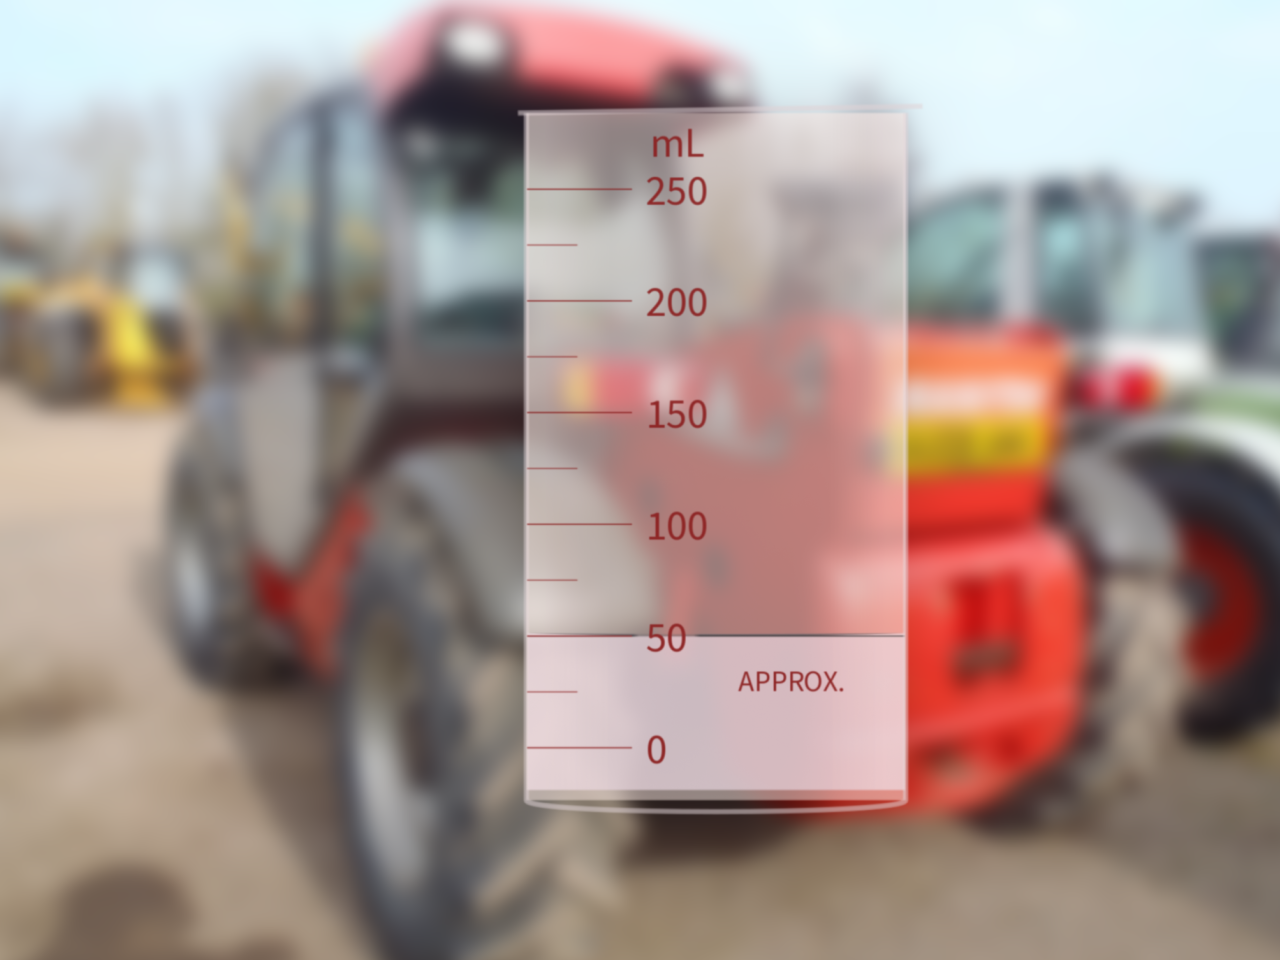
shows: 50 mL
